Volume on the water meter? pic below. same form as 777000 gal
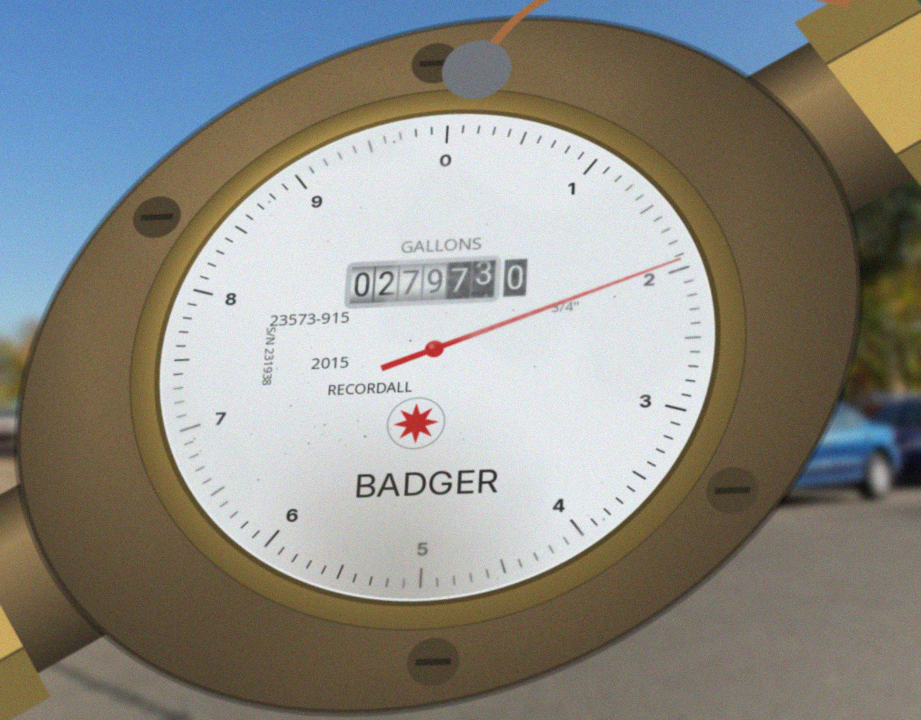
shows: 279731.9 gal
